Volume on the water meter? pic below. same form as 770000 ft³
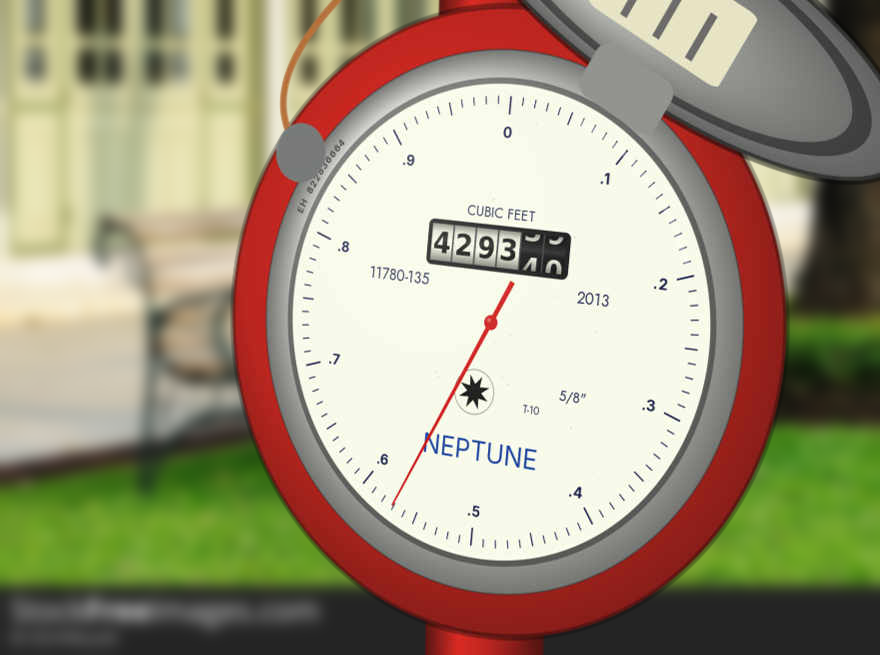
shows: 429339.57 ft³
